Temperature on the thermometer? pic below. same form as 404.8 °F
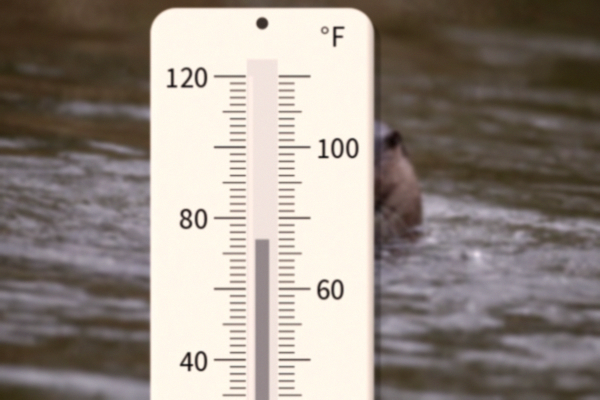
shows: 74 °F
